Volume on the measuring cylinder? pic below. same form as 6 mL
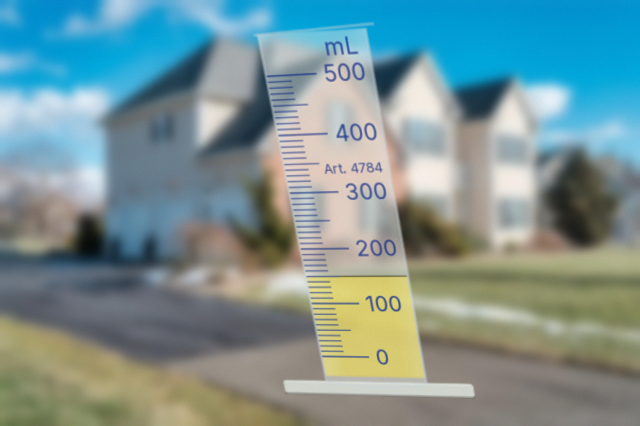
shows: 150 mL
